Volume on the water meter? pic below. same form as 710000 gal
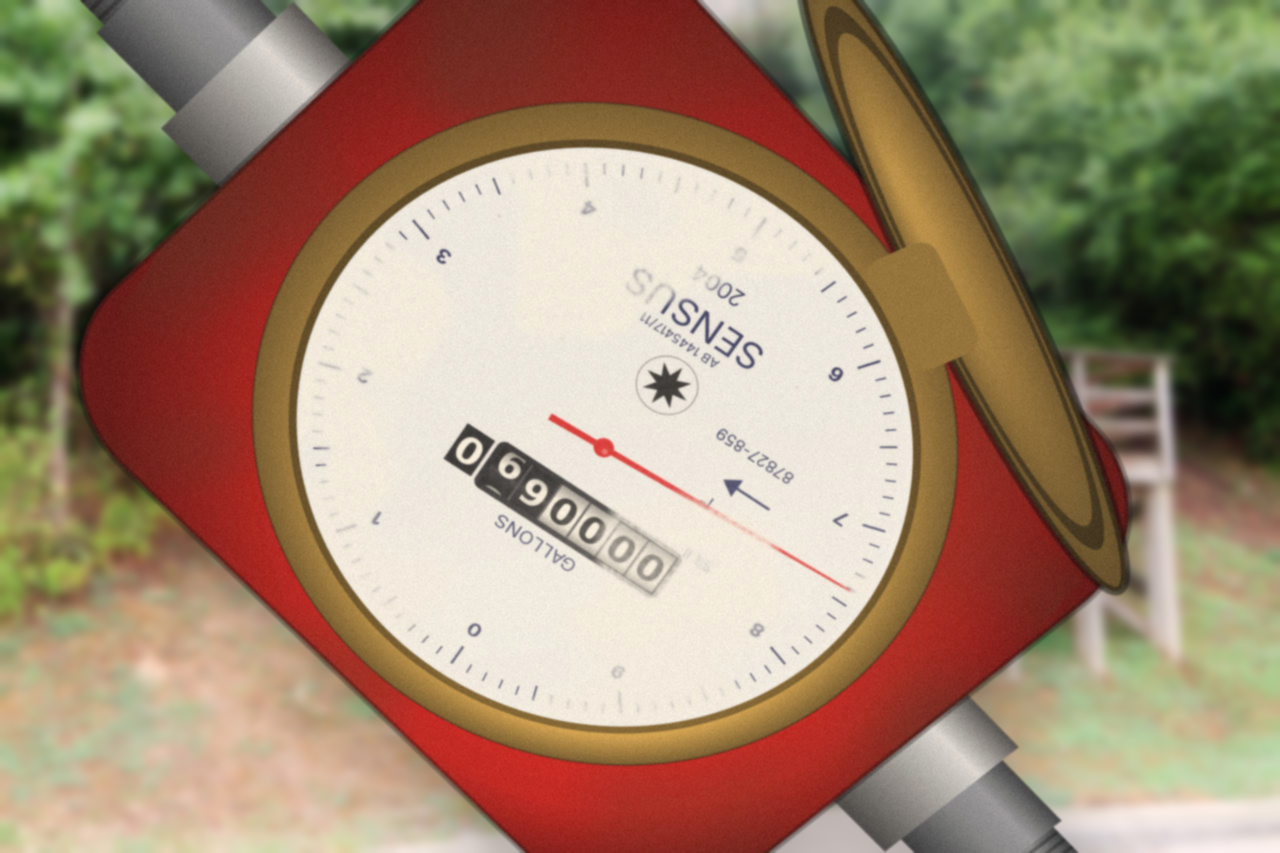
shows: 687.4 gal
